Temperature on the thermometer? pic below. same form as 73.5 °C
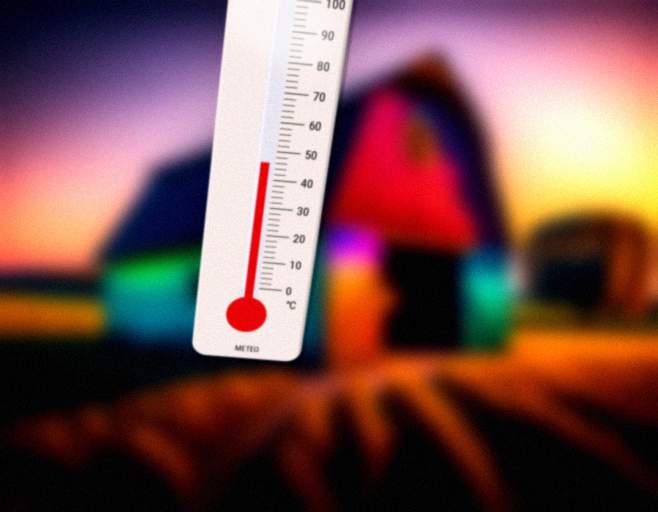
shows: 46 °C
